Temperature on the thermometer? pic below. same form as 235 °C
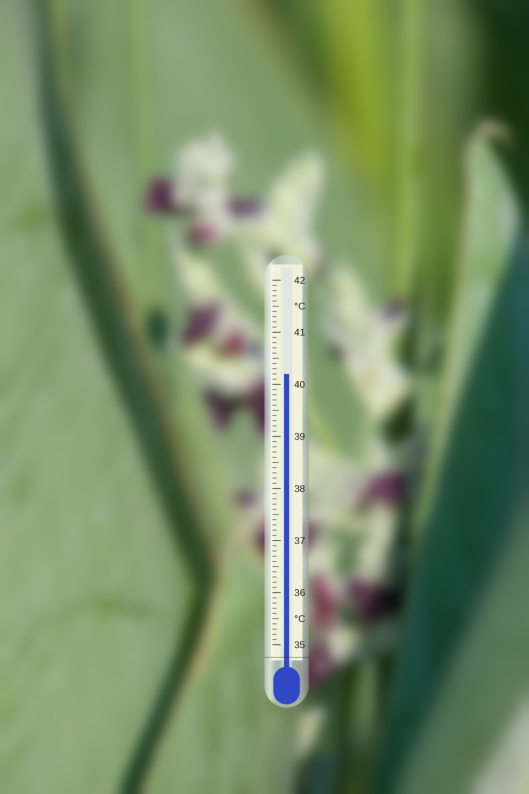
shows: 40.2 °C
